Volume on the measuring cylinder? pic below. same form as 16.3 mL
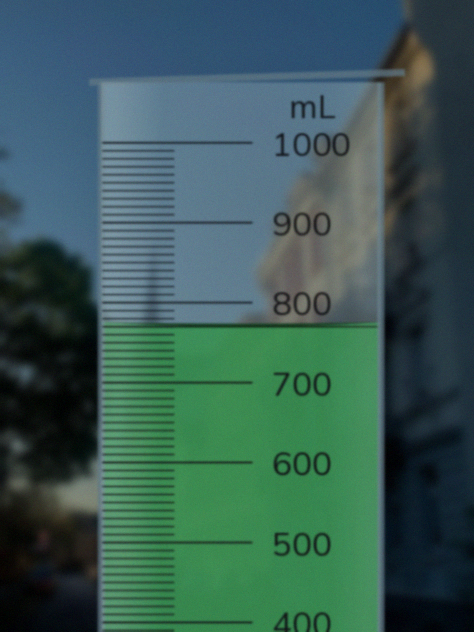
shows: 770 mL
